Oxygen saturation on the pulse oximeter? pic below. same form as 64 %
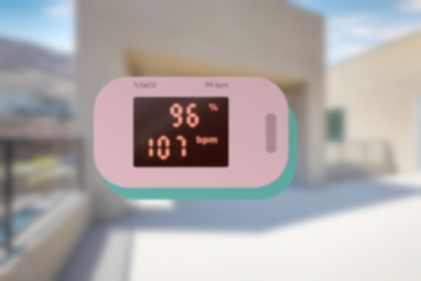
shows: 96 %
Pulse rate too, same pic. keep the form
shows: 107 bpm
